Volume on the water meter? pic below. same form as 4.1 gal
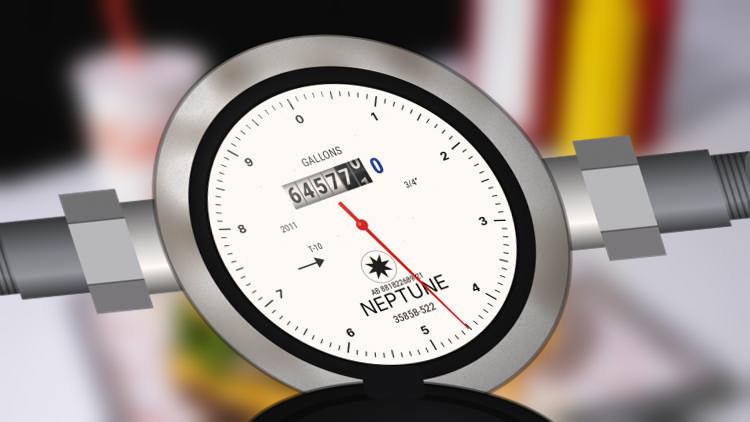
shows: 6457704.5 gal
